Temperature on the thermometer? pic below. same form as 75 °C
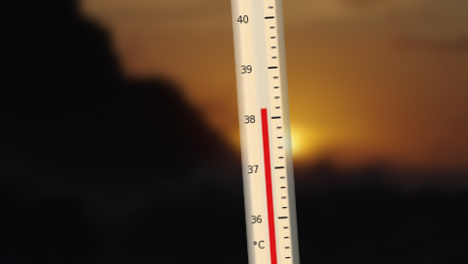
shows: 38.2 °C
